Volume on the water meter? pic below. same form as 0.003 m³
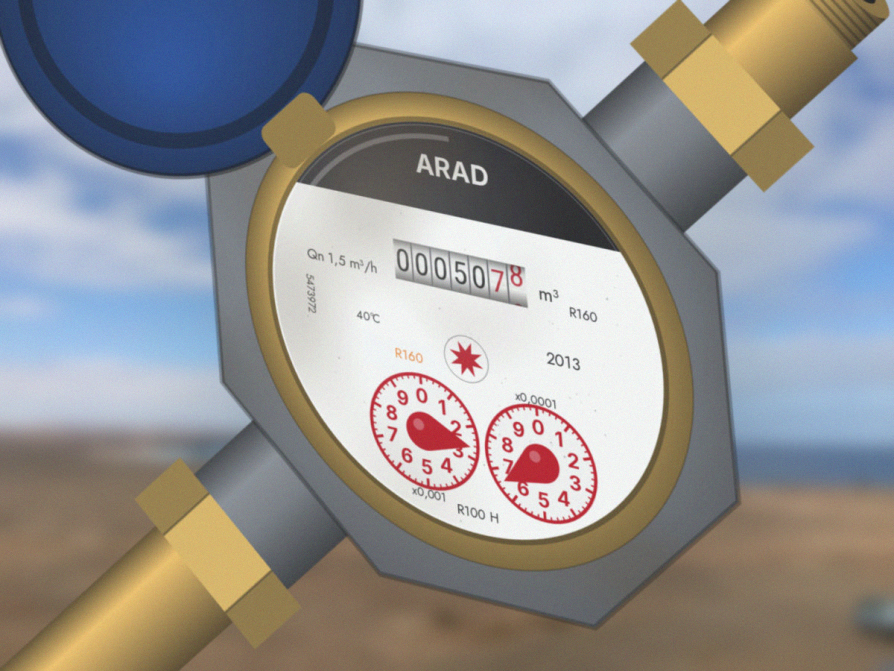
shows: 50.7826 m³
